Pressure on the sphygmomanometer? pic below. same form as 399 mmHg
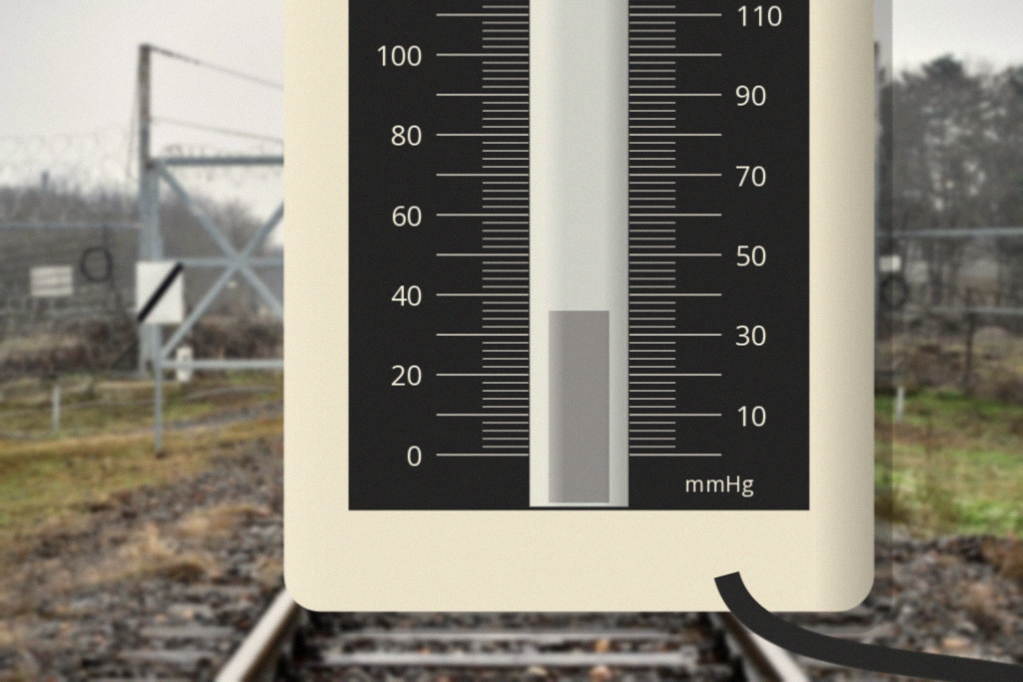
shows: 36 mmHg
